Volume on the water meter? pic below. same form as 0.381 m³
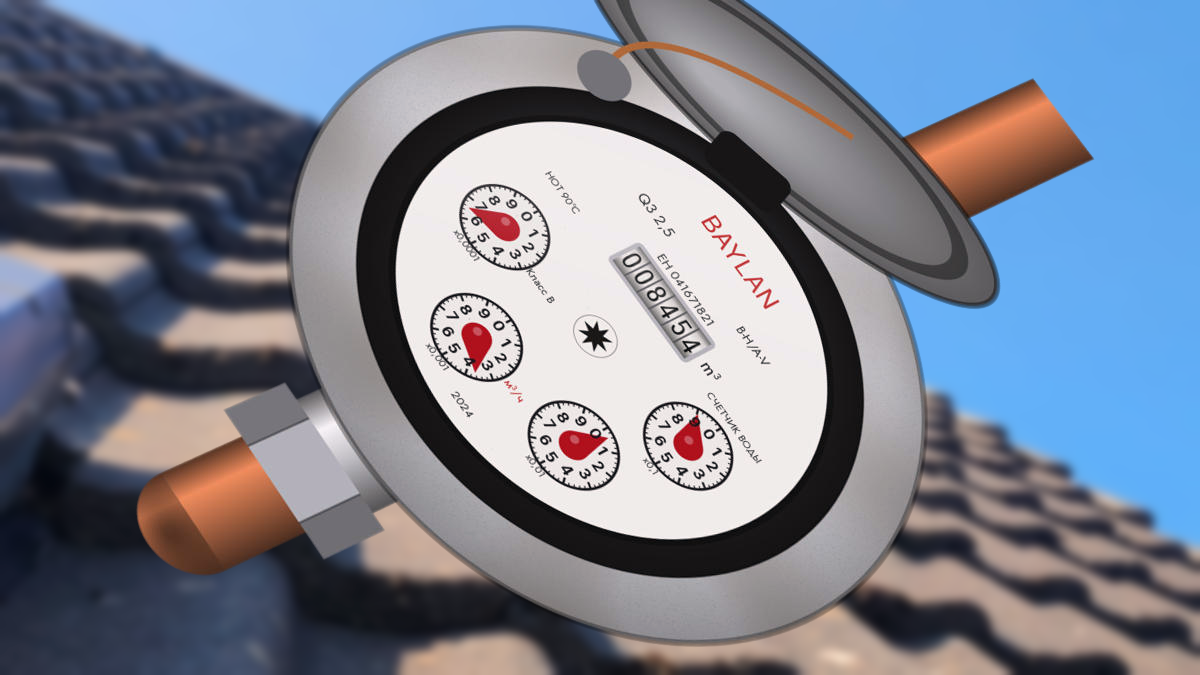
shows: 8453.9036 m³
